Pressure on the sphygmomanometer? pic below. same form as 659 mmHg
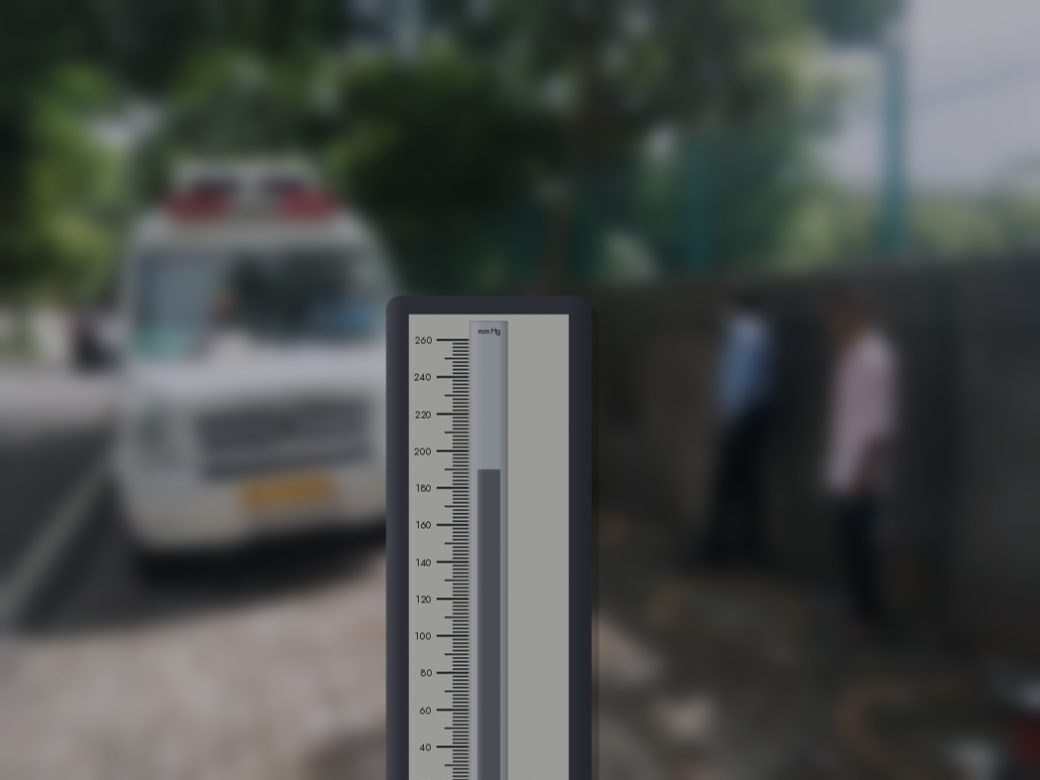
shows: 190 mmHg
